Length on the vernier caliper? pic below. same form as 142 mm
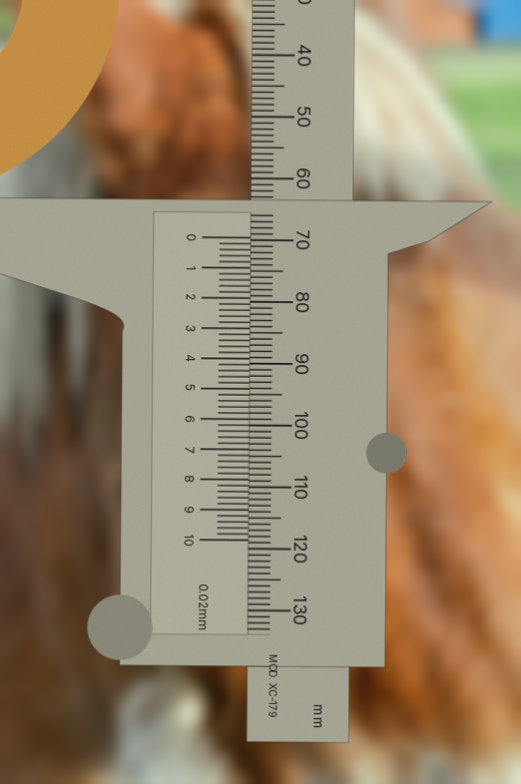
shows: 69.6 mm
